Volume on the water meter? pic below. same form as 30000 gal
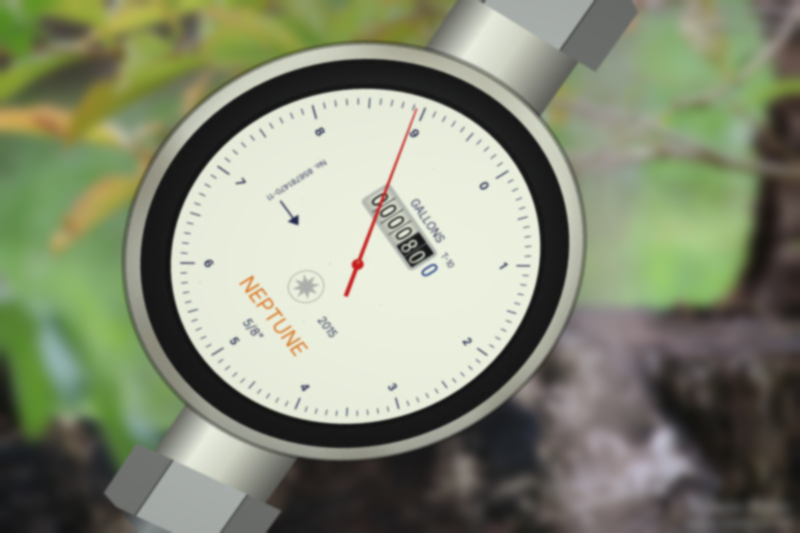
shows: 798.9 gal
